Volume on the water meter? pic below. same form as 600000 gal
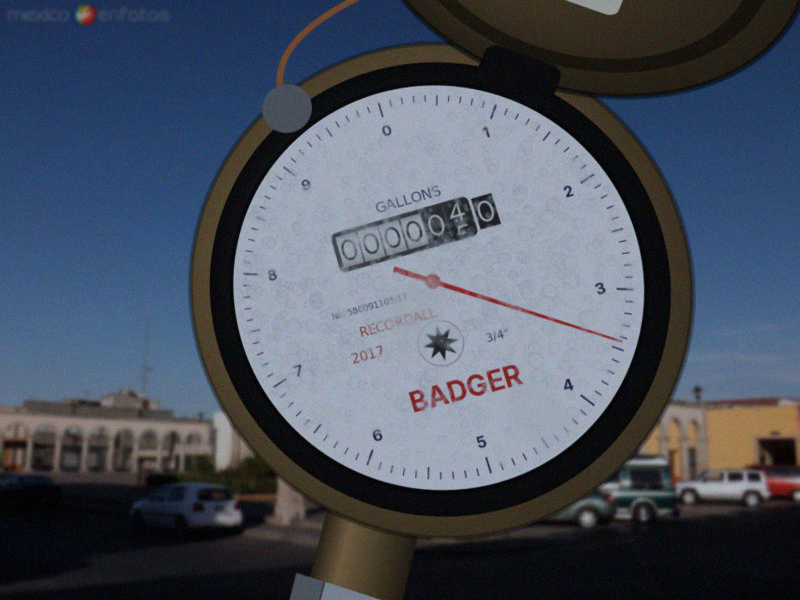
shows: 43.4 gal
